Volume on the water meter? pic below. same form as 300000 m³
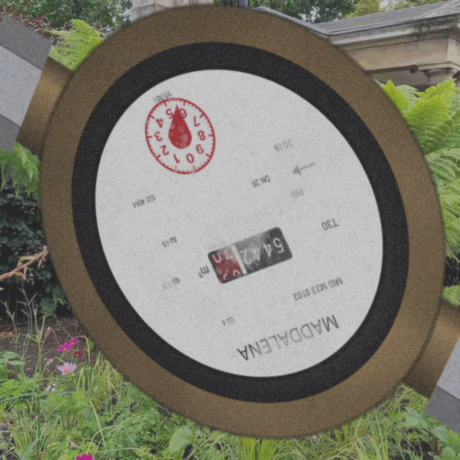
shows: 5442.695 m³
